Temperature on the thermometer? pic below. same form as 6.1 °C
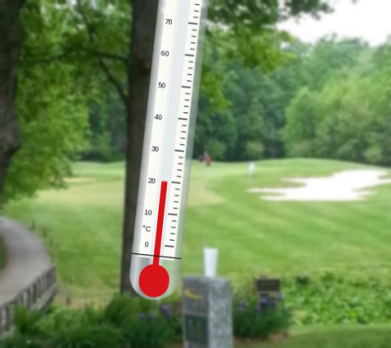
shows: 20 °C
